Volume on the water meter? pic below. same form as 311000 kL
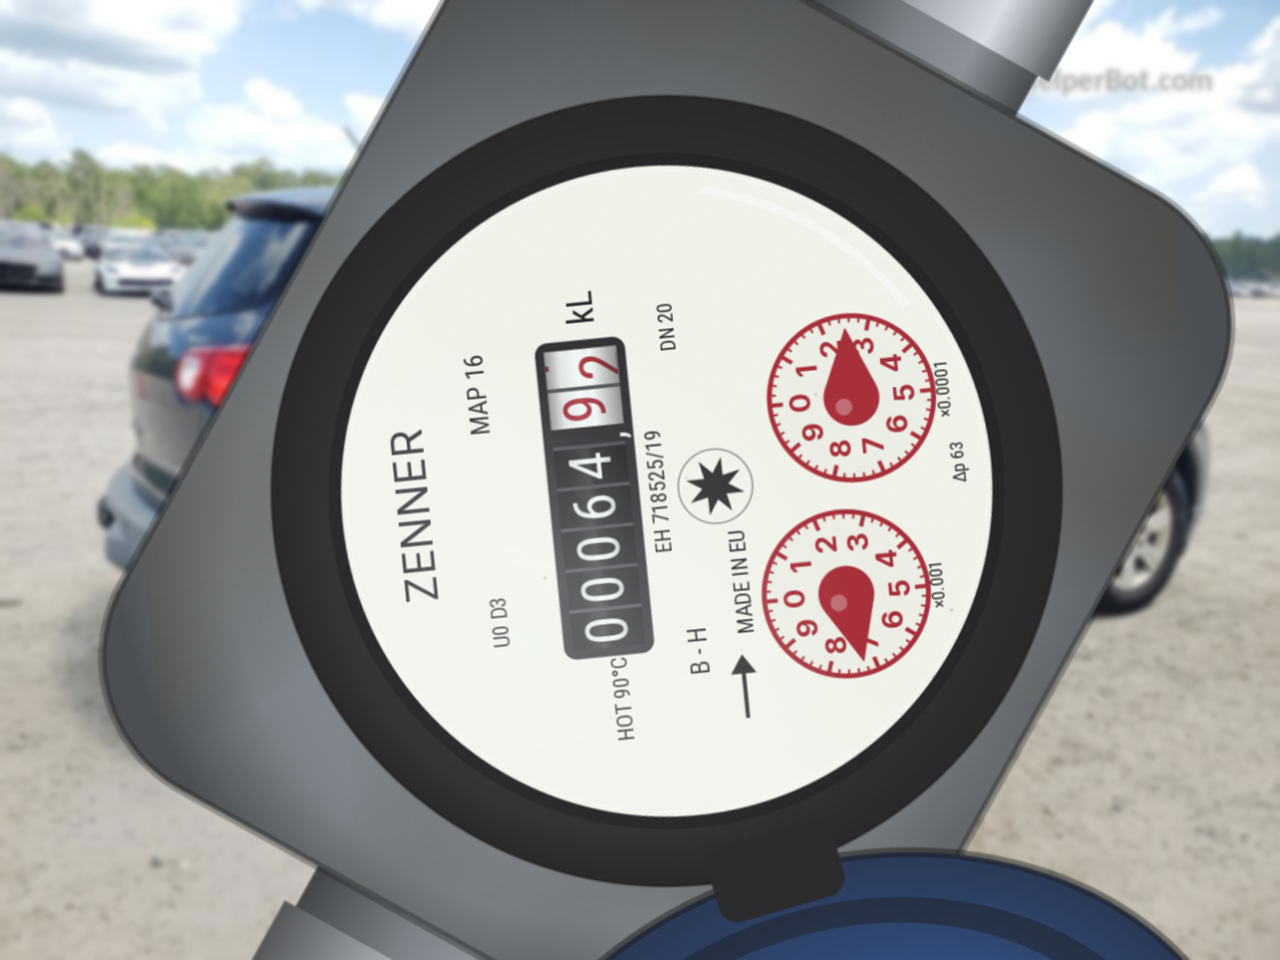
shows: 64.9172 kL
